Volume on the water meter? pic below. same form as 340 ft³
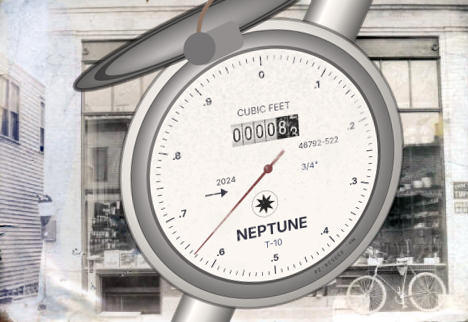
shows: 82.63 ft³
